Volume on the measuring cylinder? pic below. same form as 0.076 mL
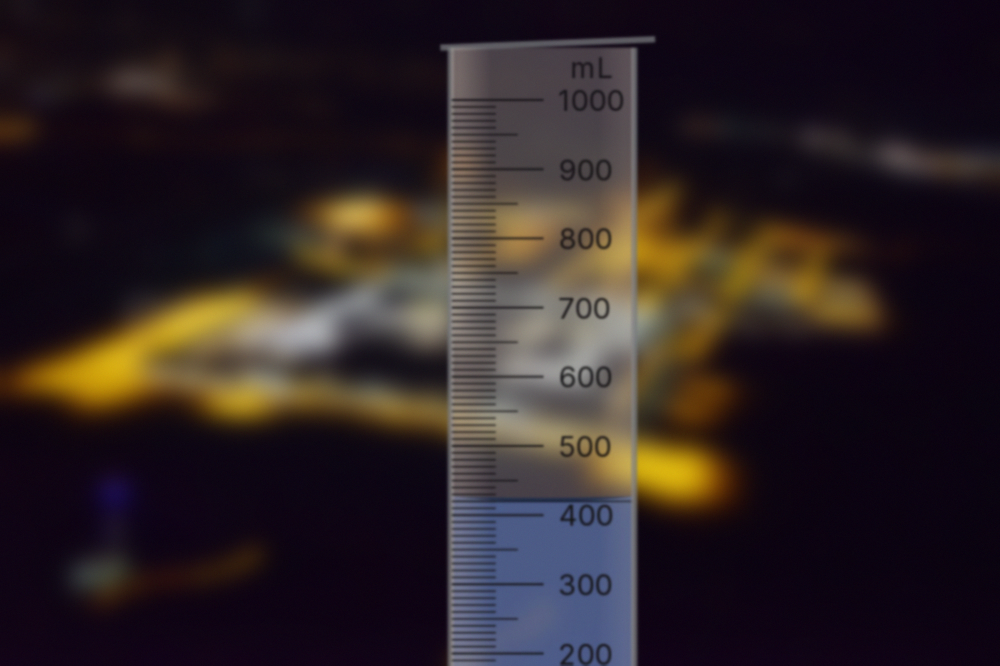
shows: 420 mL
